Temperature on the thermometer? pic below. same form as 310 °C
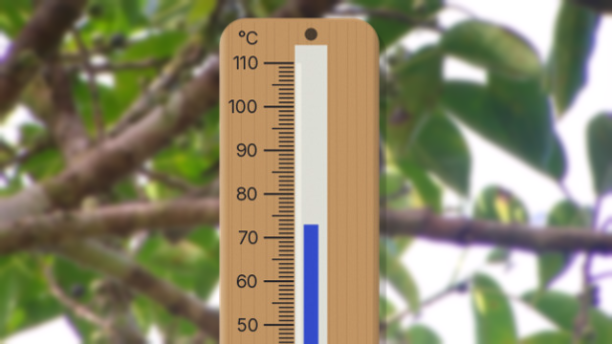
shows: 73 °C
